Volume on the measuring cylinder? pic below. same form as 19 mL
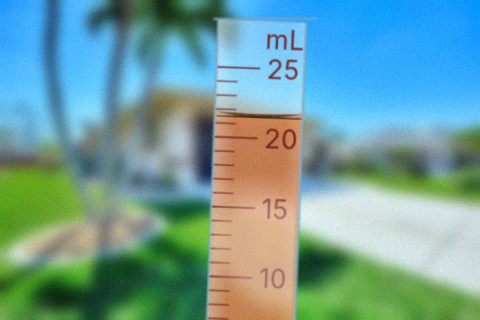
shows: 21.5 mL
